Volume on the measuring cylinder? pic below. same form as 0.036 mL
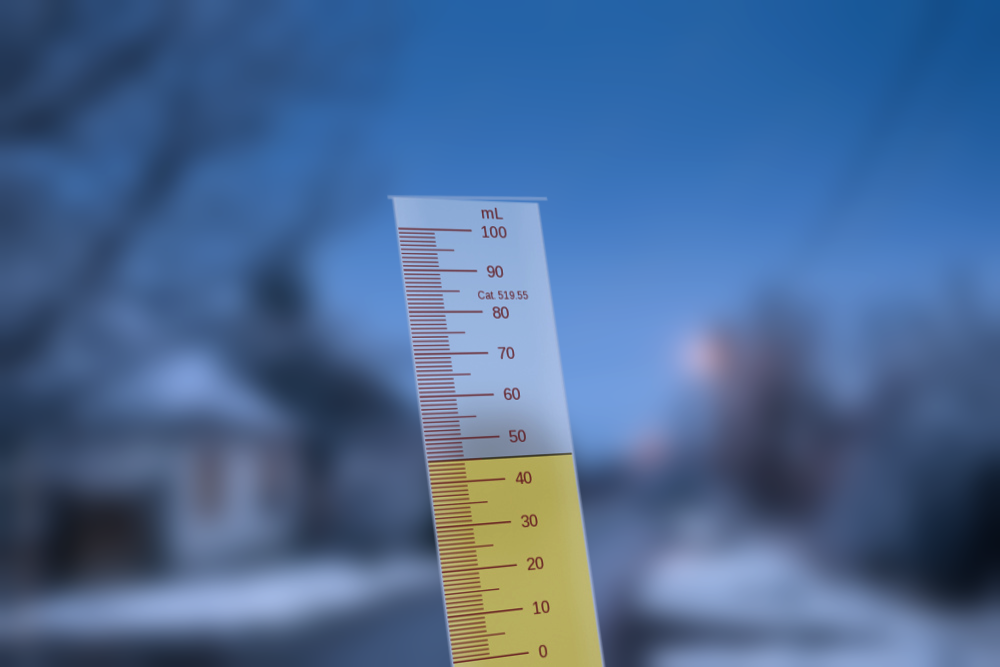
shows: 45 mL
